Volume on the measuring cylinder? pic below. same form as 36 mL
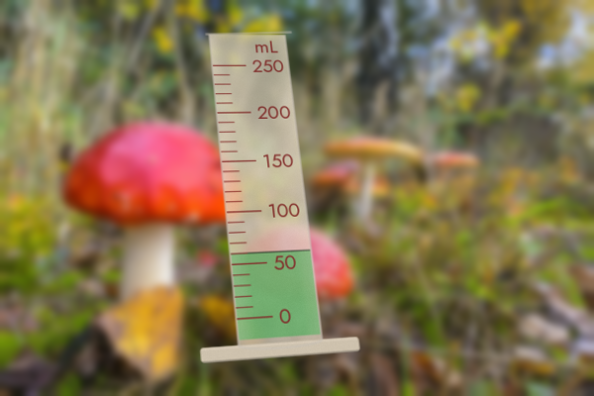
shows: 60 mL
